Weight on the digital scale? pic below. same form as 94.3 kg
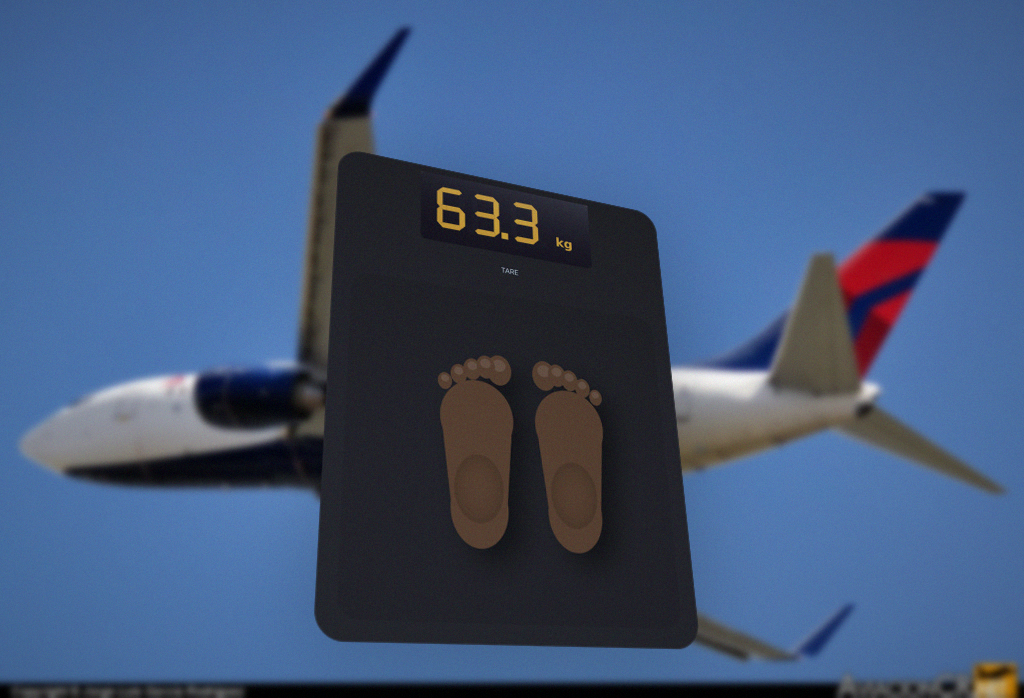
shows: 63.3 kg
